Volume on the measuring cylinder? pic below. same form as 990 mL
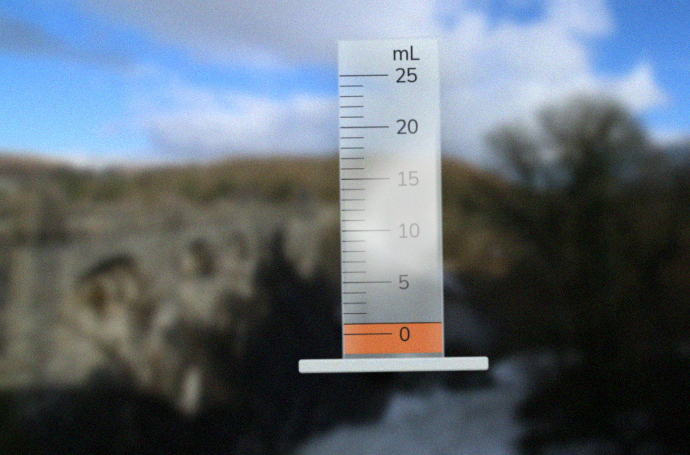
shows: 1 mL
